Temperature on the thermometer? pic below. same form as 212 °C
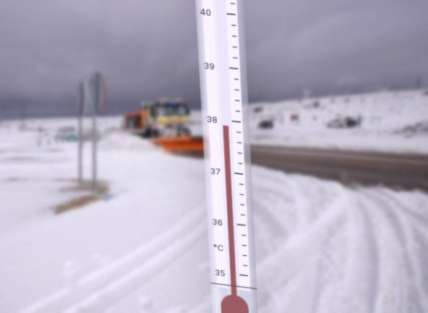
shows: 37.9 °C
